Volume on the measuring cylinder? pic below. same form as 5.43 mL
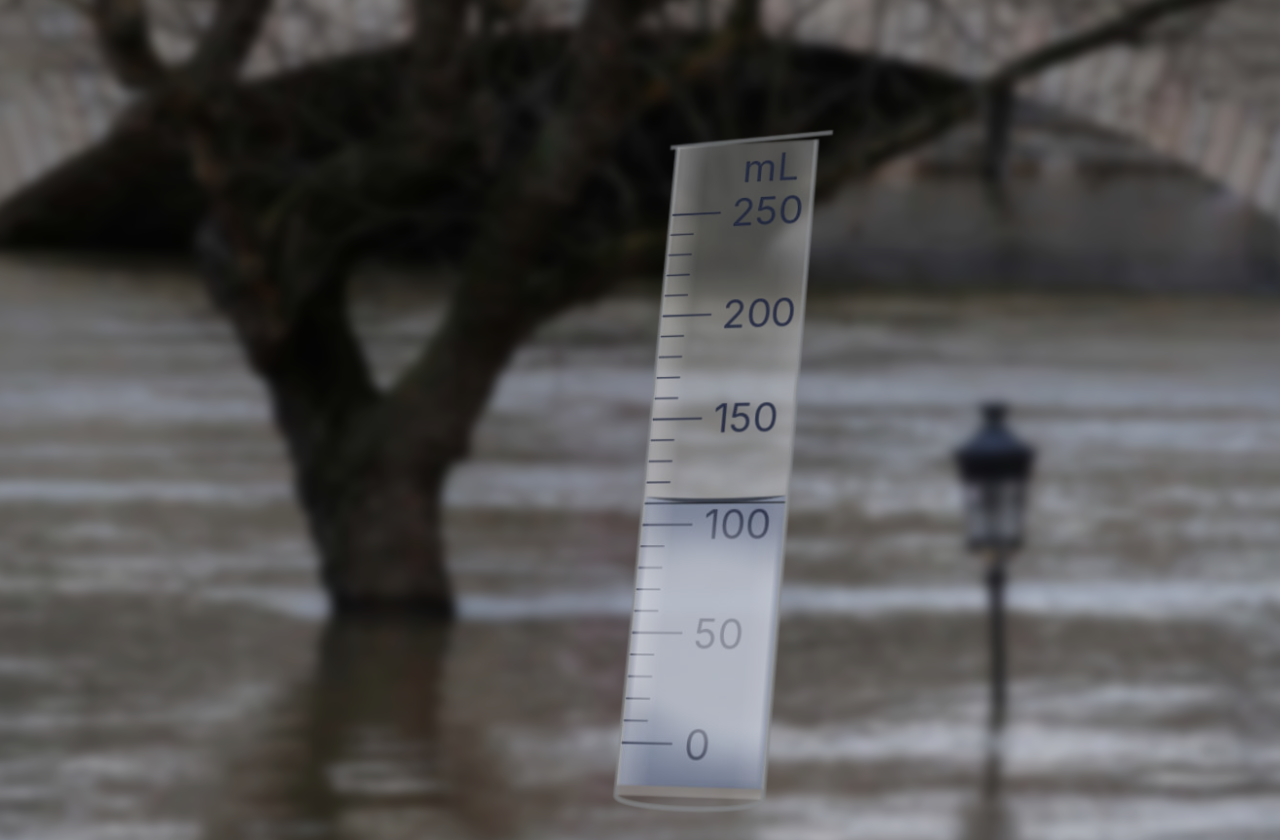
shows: 110 mL
